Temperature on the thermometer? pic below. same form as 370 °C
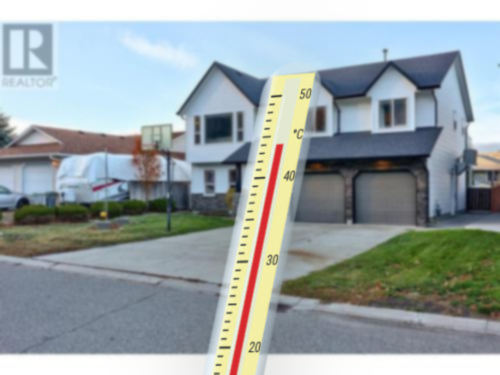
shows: 44 °C
